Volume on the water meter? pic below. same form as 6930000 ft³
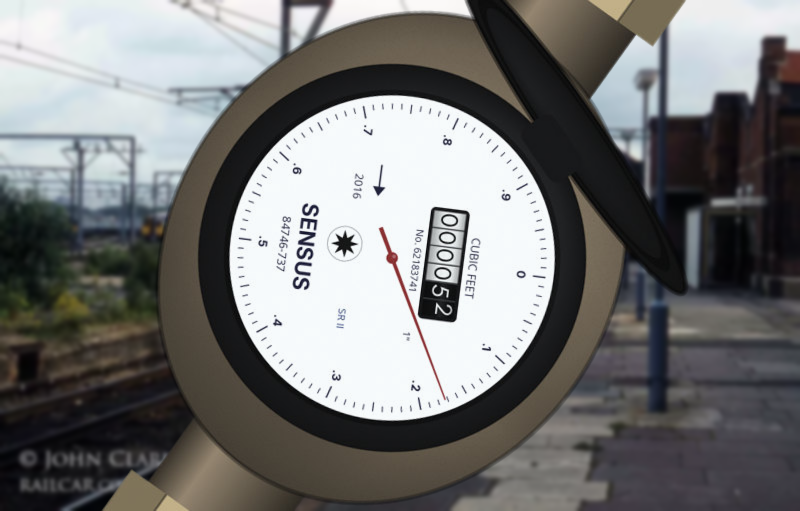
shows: 52.17 ft³
